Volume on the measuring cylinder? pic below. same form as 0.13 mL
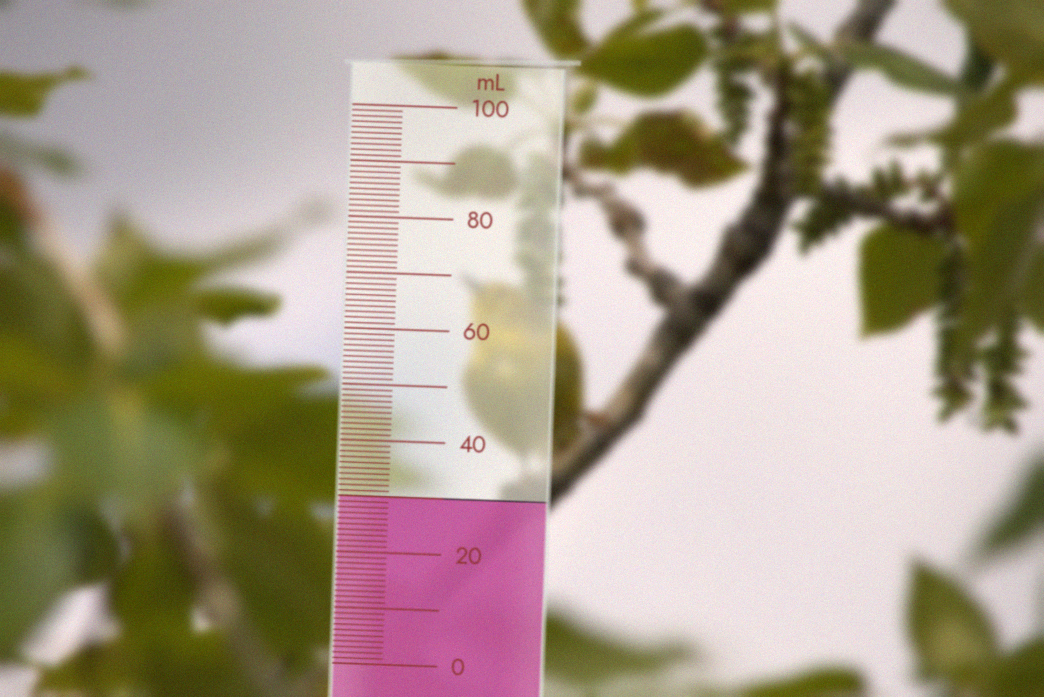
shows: 30 mL
